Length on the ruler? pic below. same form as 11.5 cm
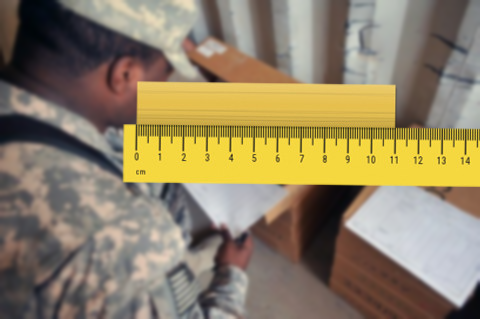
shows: 11 cm
